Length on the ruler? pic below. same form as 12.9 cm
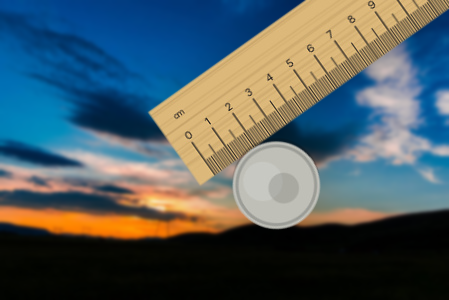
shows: 3.5 cm
